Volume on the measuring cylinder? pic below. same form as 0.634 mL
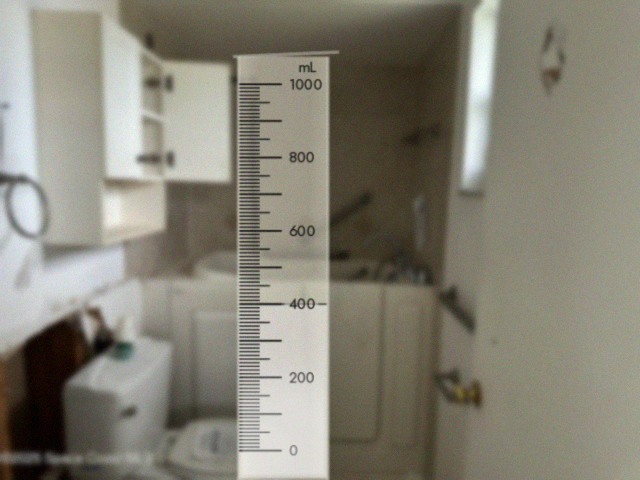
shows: 400 mL
